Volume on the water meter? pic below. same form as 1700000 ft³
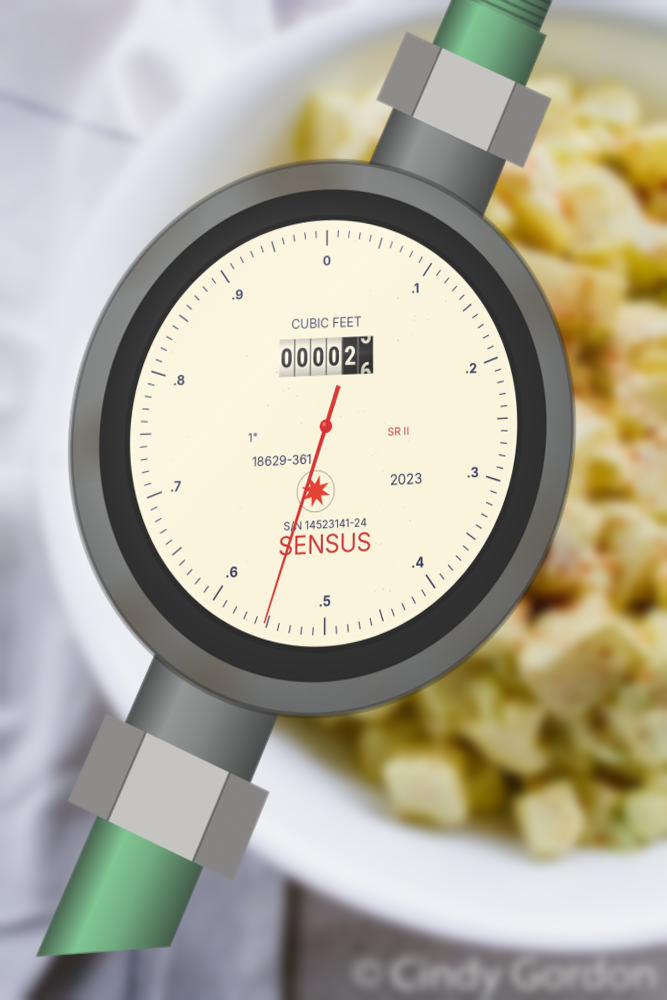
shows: 25.55 ft³
